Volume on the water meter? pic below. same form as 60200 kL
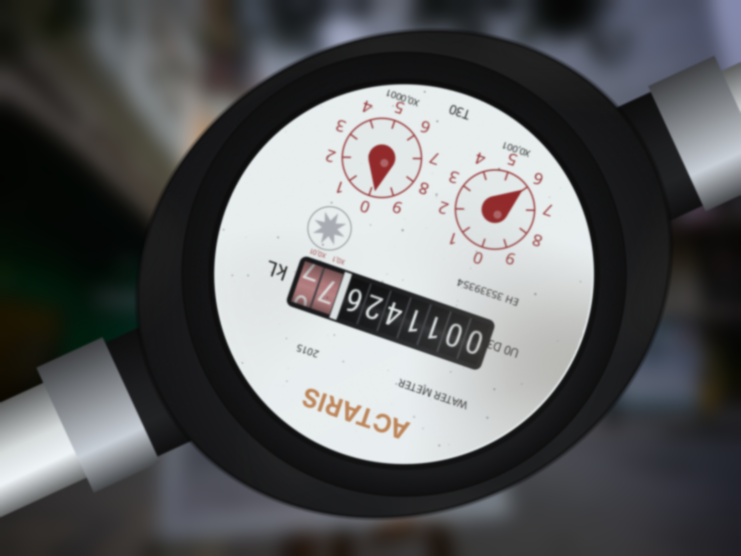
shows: 11426.7659 kL
